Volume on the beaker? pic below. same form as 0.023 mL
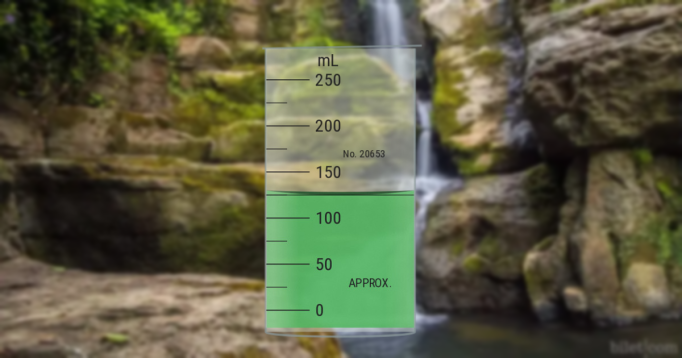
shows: 125 mL
